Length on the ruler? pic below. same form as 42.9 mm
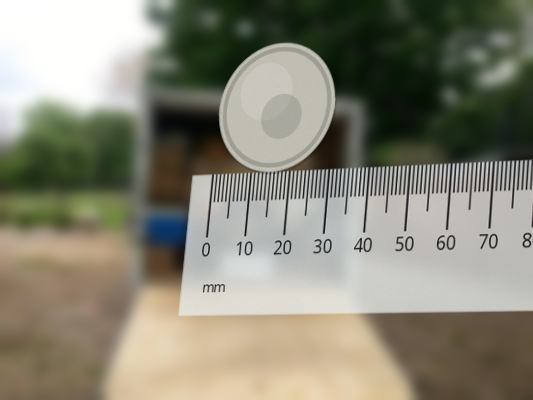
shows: 30 mm
